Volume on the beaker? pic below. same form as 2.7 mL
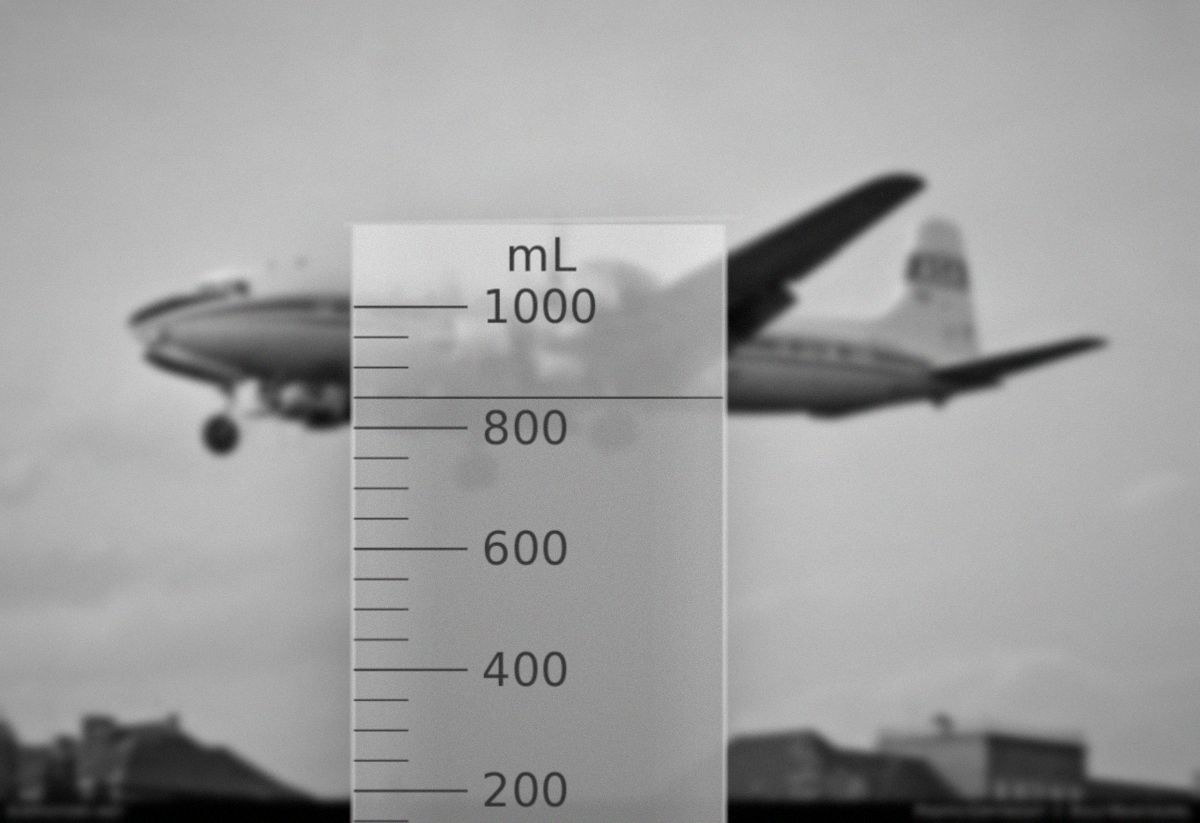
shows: 850 mL
